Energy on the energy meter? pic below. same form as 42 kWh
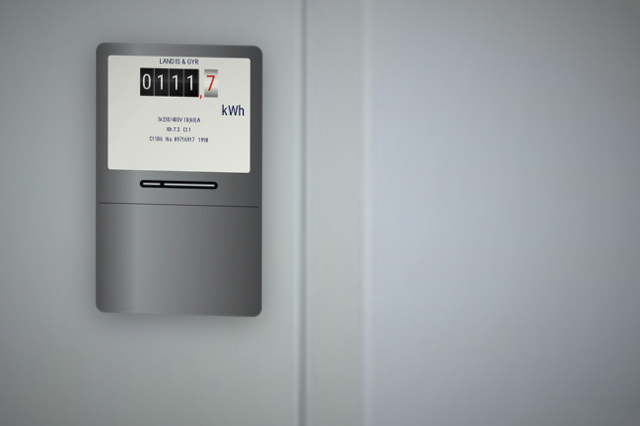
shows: 111.7 kWh
